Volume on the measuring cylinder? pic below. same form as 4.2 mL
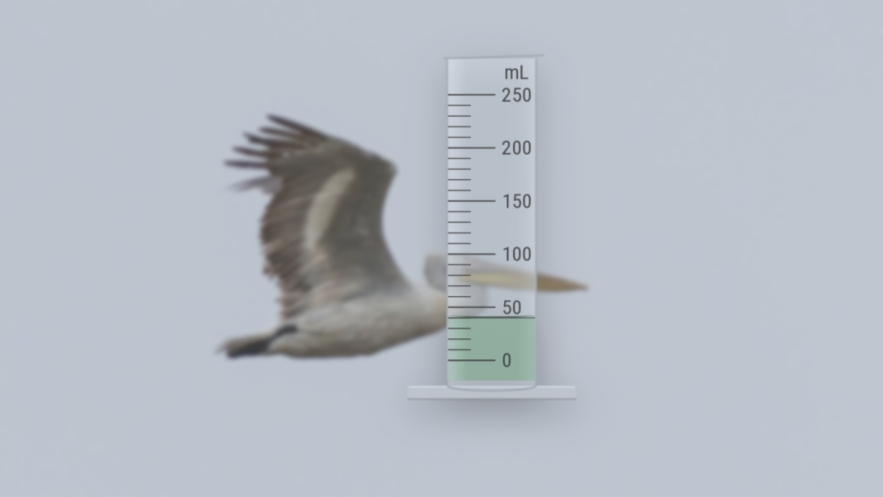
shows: 40 mL
